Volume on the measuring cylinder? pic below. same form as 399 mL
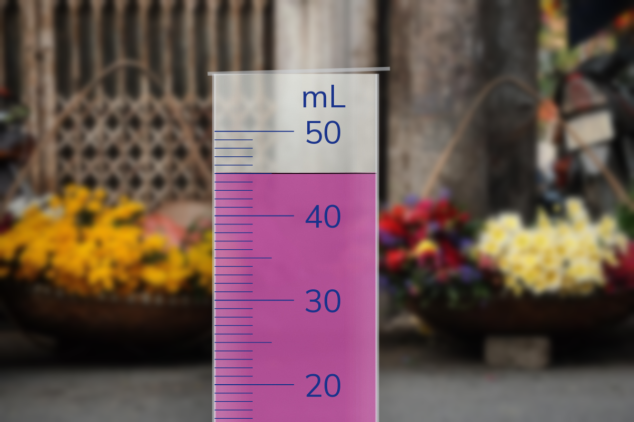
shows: 45 mL
